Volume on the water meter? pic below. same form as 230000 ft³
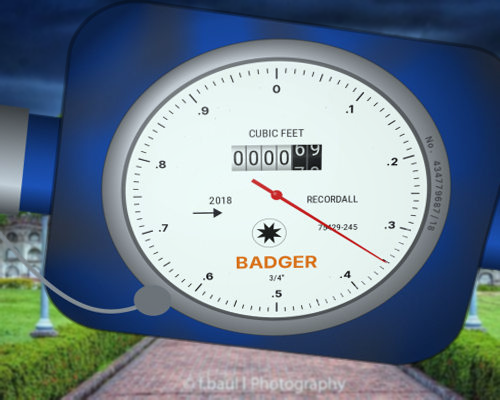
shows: 69.35 ft³
